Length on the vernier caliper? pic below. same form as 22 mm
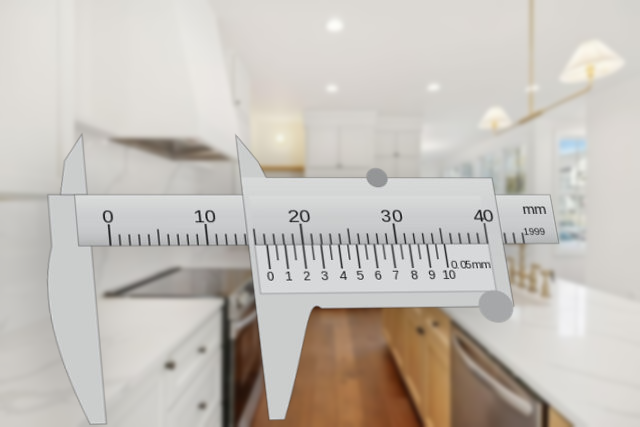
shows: 16.2 mm
